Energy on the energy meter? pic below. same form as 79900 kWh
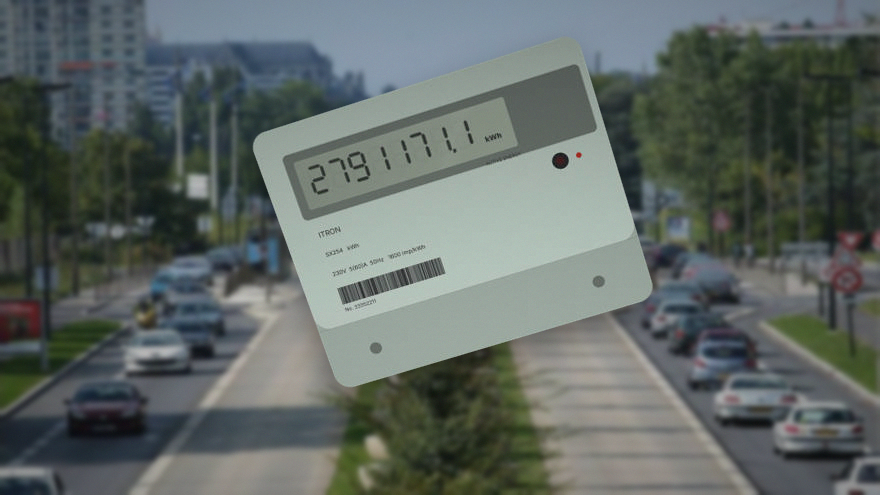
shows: 2791171.1 kWh
